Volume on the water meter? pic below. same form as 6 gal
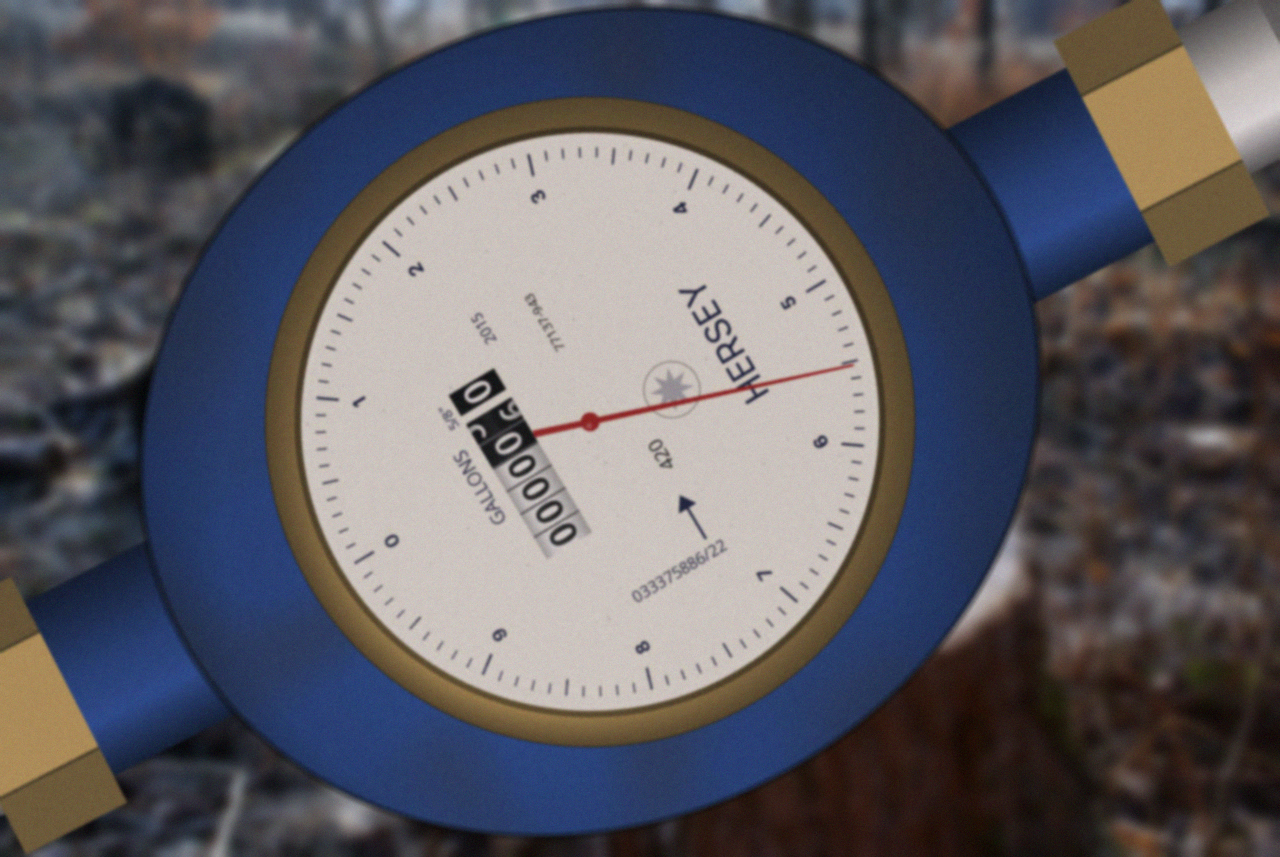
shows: 55.5 gal
